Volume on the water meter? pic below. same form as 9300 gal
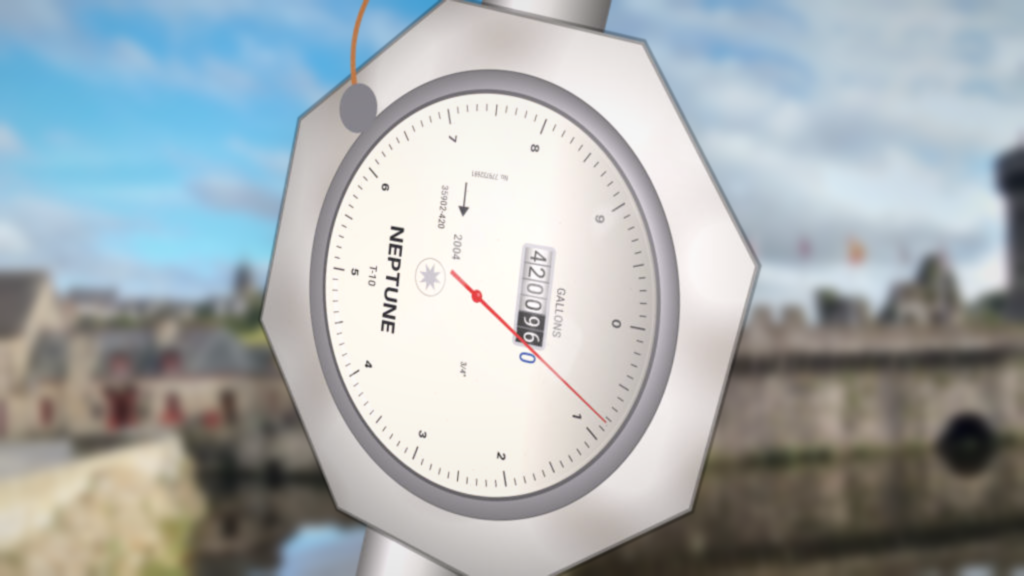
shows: 4200960.8 gal
